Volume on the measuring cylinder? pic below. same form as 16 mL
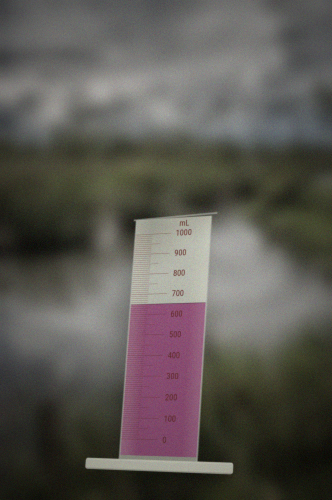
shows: 650 mL
